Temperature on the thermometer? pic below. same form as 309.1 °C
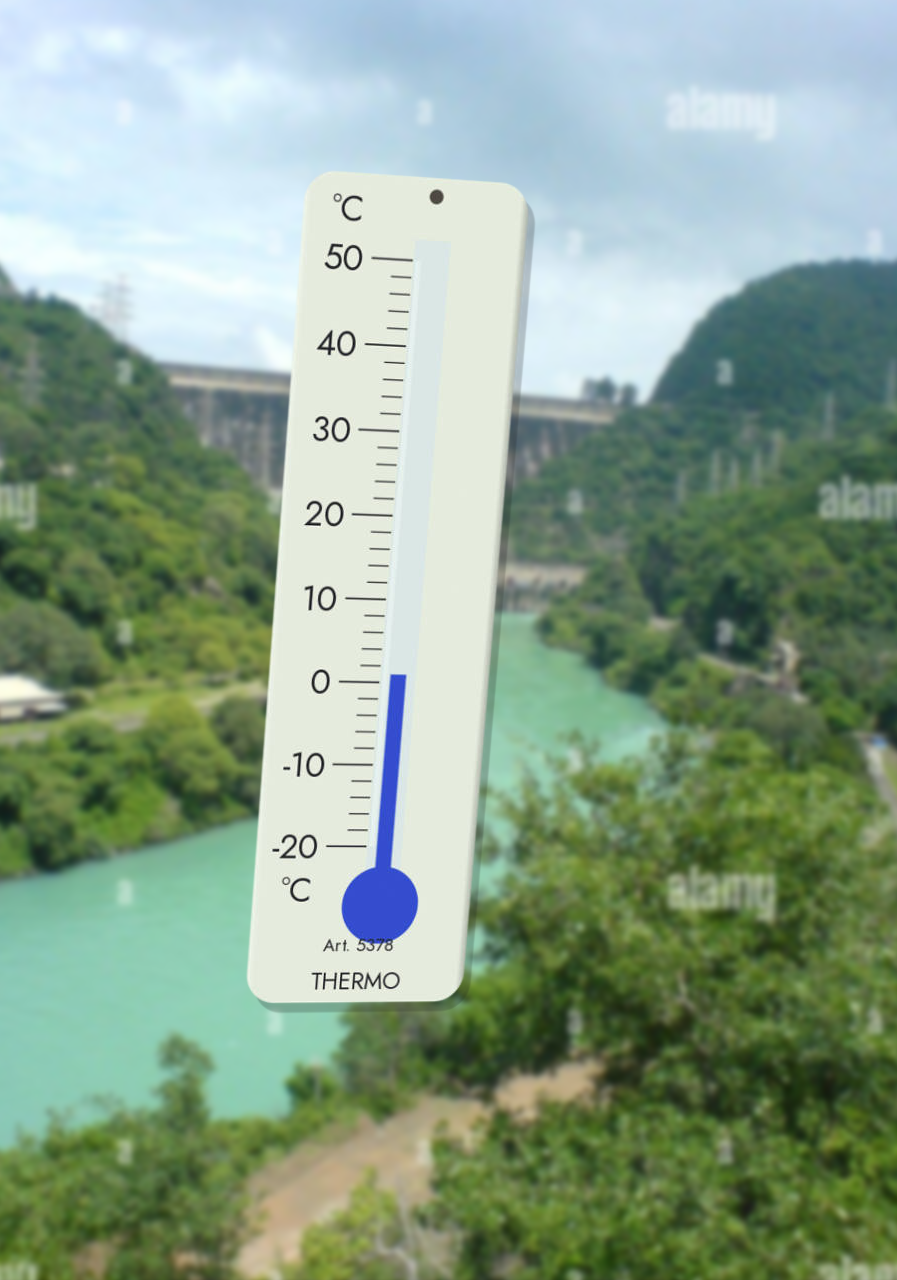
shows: 1 °C
